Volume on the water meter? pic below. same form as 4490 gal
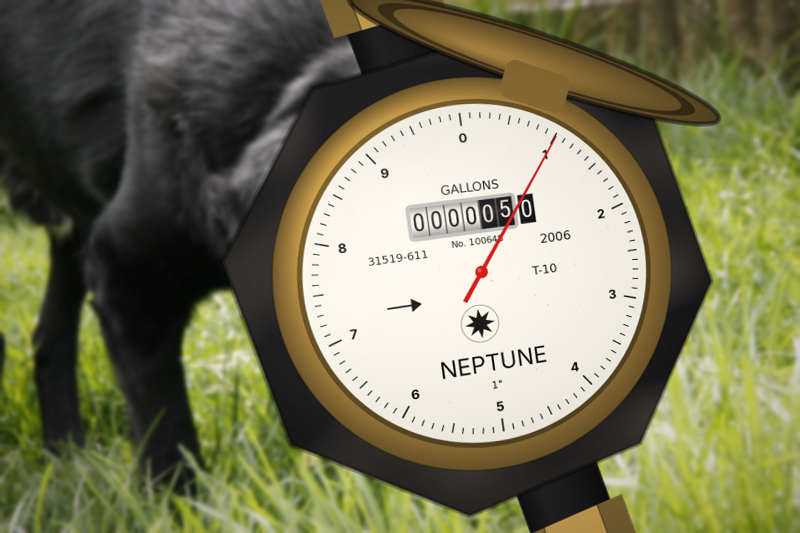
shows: 51.0 gal
